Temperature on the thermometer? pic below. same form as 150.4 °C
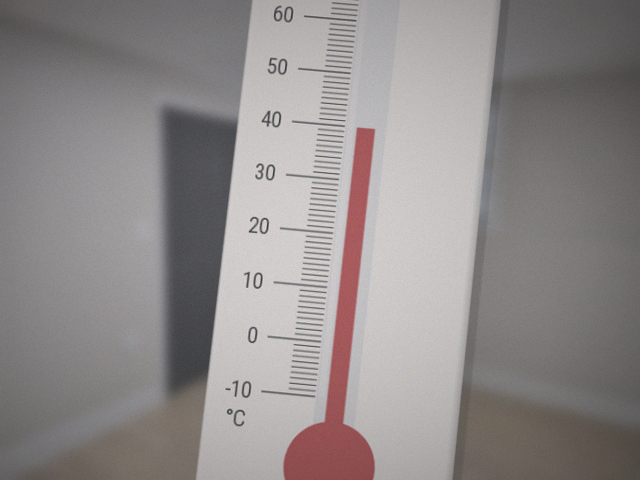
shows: 40 °C
